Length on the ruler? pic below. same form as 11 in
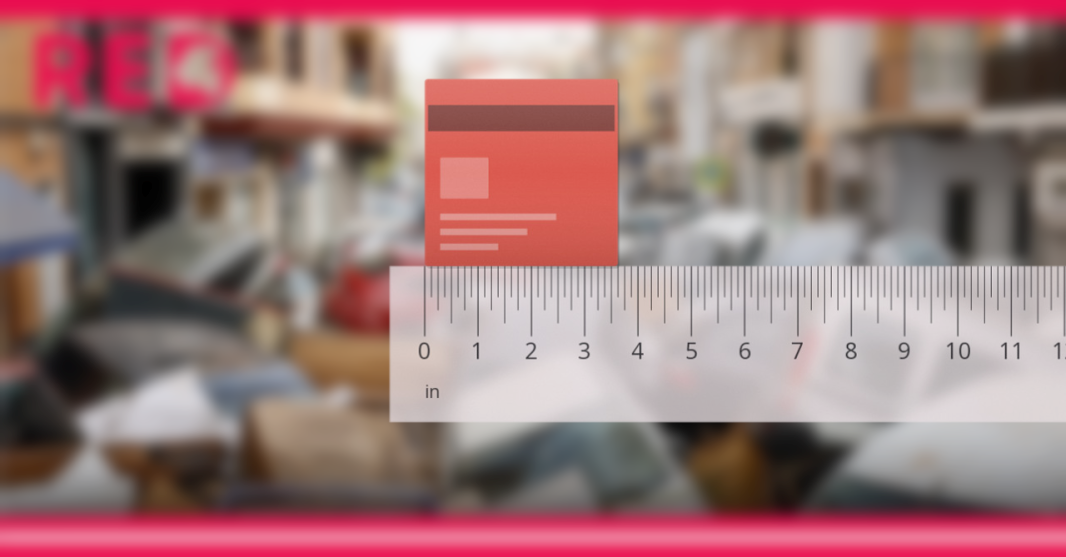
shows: 3.625 in
